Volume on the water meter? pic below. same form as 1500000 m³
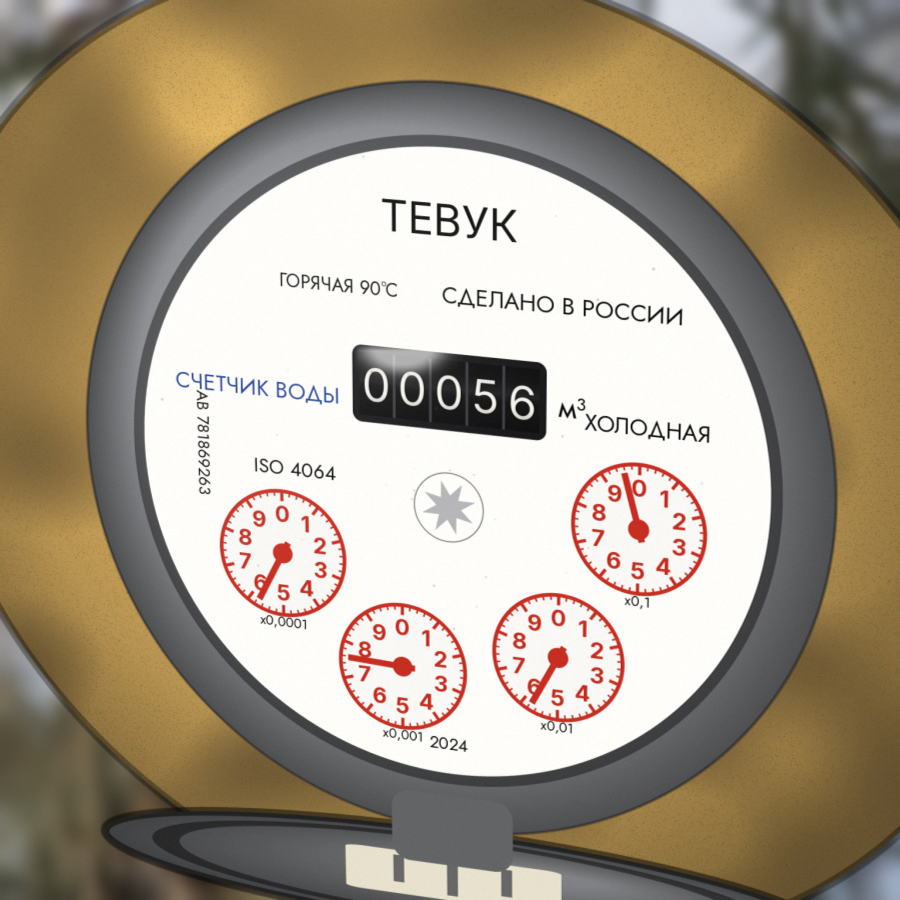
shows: 55.9575 m³
